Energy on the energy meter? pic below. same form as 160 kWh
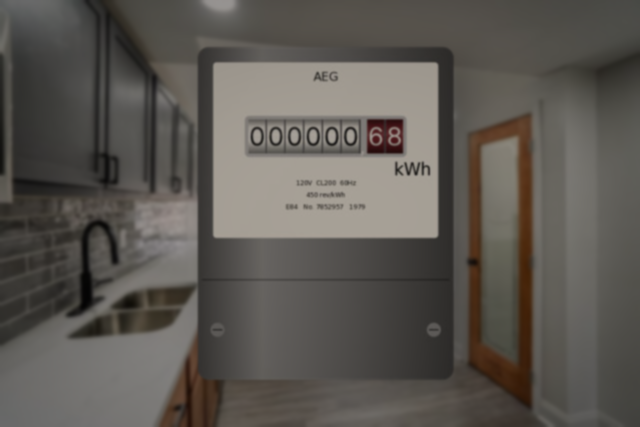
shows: 0.68 kWh
